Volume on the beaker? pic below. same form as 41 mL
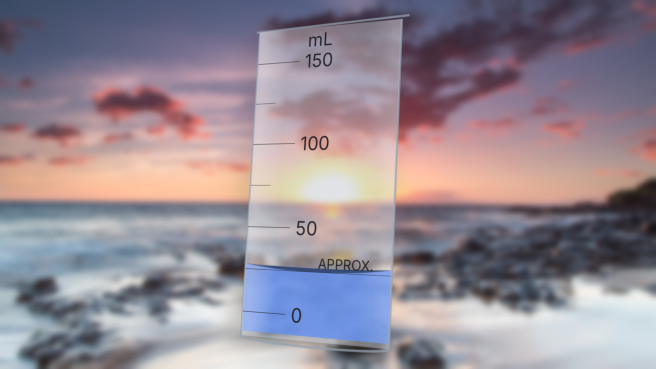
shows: 25 mL
